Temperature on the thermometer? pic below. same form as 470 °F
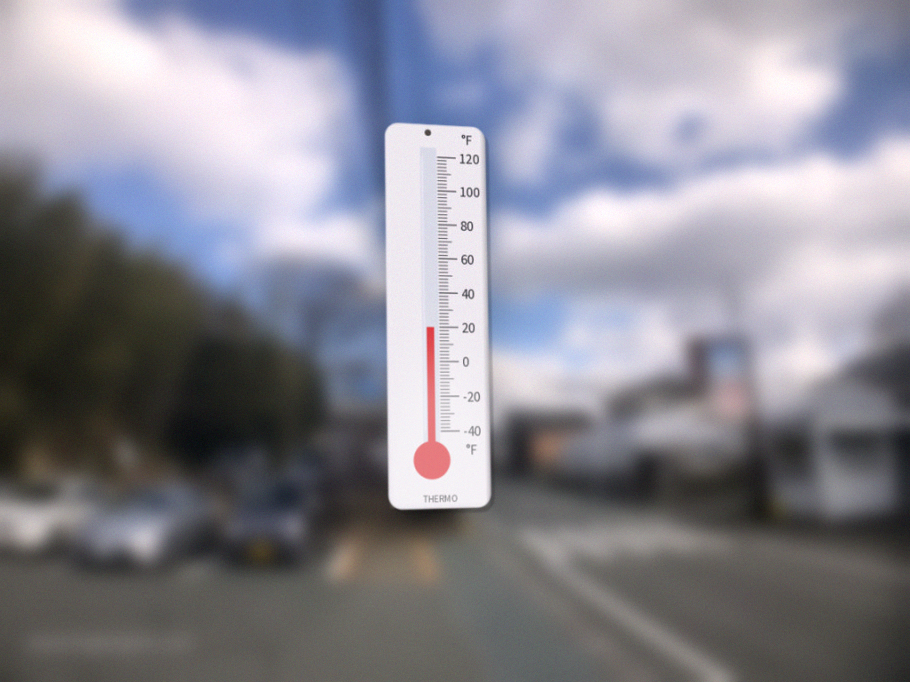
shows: 20 °F
